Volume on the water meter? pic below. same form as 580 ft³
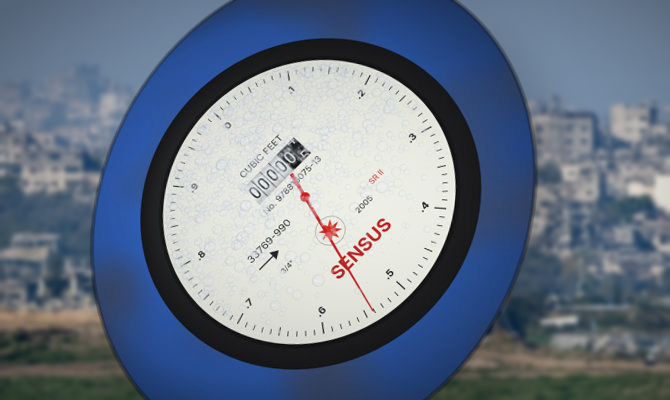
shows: 4.54 ft³
